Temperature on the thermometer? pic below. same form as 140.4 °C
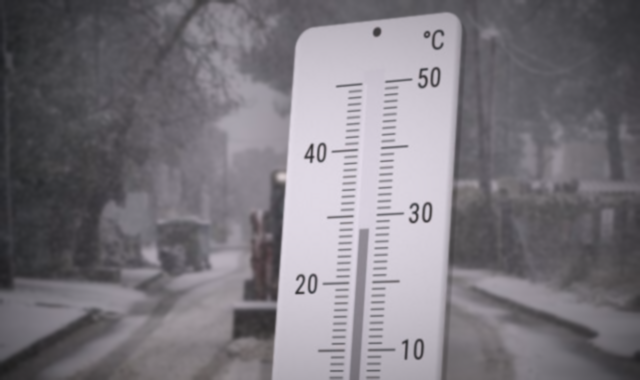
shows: 28 °C
